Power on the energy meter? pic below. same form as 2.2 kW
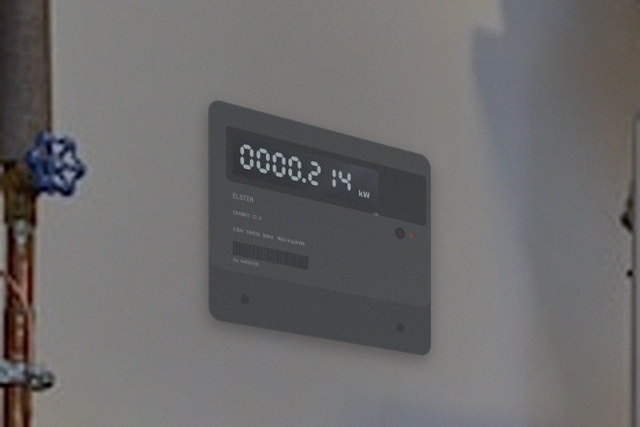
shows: 0.214 kW
